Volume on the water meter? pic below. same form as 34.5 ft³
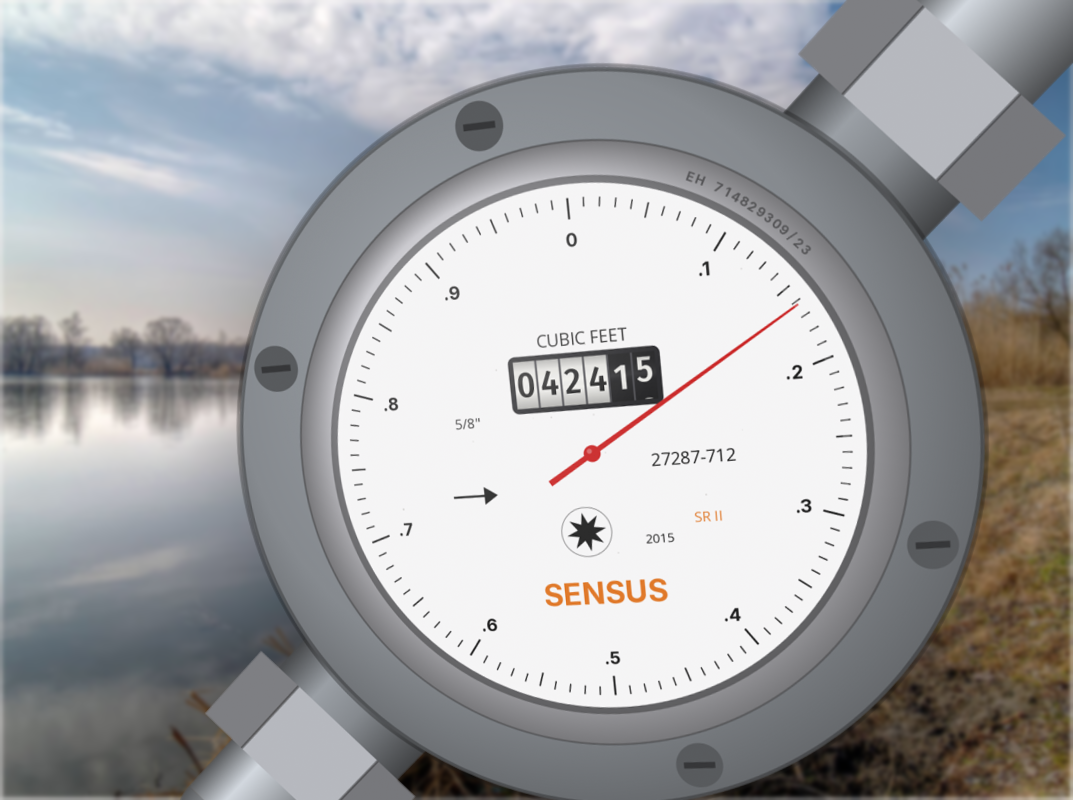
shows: 42415.16 ft³
